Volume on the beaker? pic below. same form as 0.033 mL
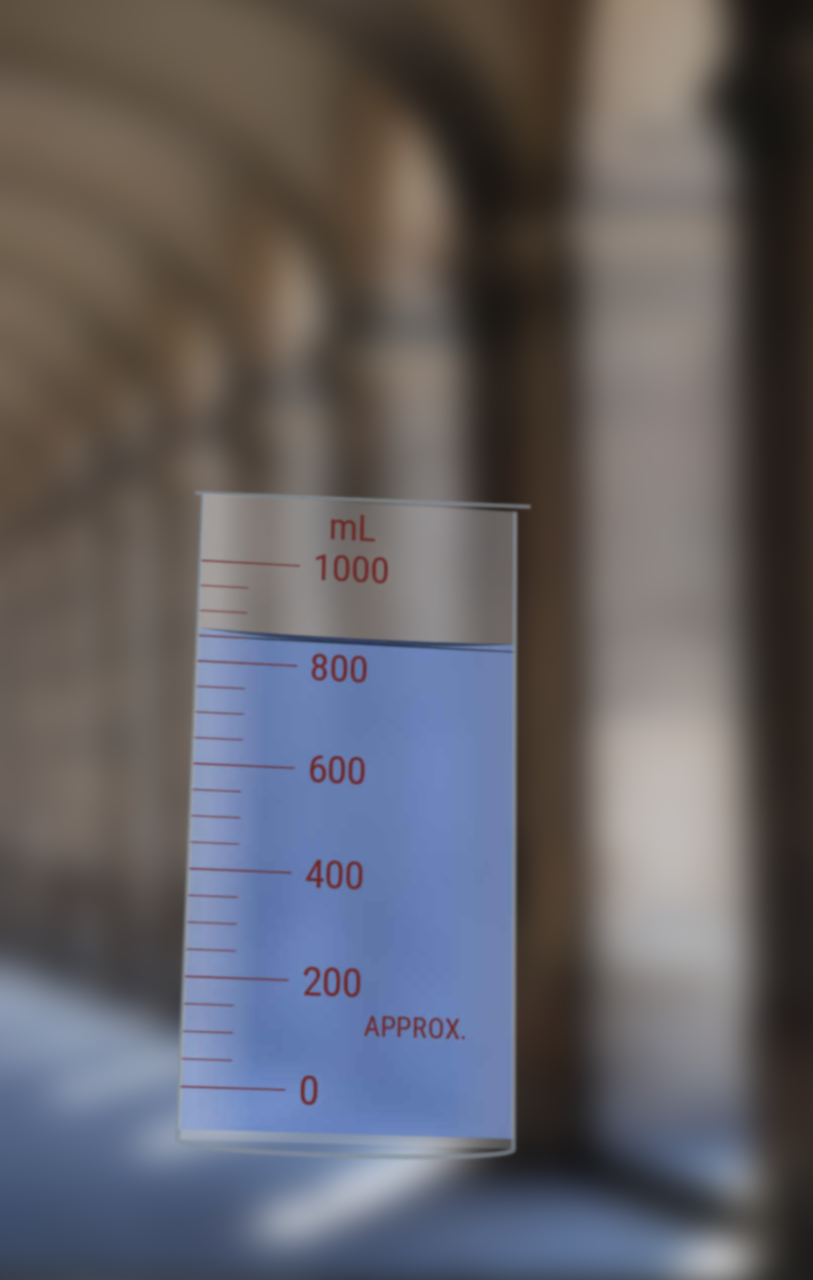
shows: 850 mL
